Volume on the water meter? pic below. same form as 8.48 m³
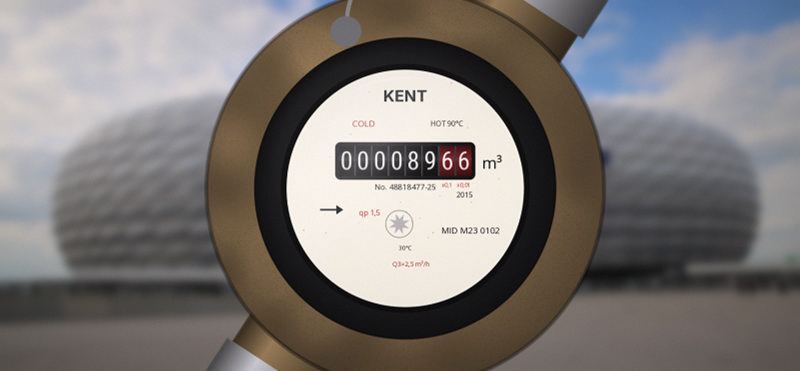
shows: 89.66 m³
